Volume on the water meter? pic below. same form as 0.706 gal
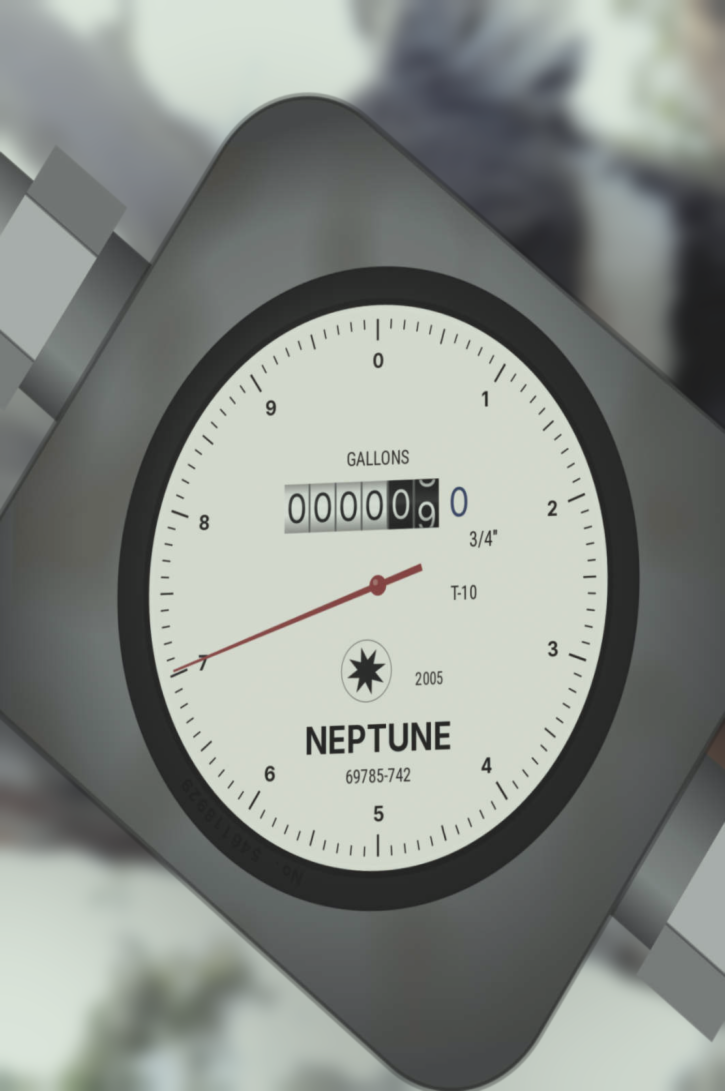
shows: 87.0 gal
